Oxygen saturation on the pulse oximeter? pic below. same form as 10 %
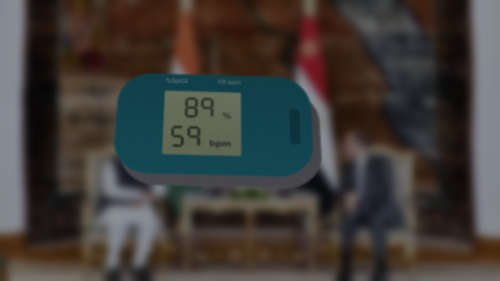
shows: 89 %
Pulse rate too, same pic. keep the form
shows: 59 bpm
